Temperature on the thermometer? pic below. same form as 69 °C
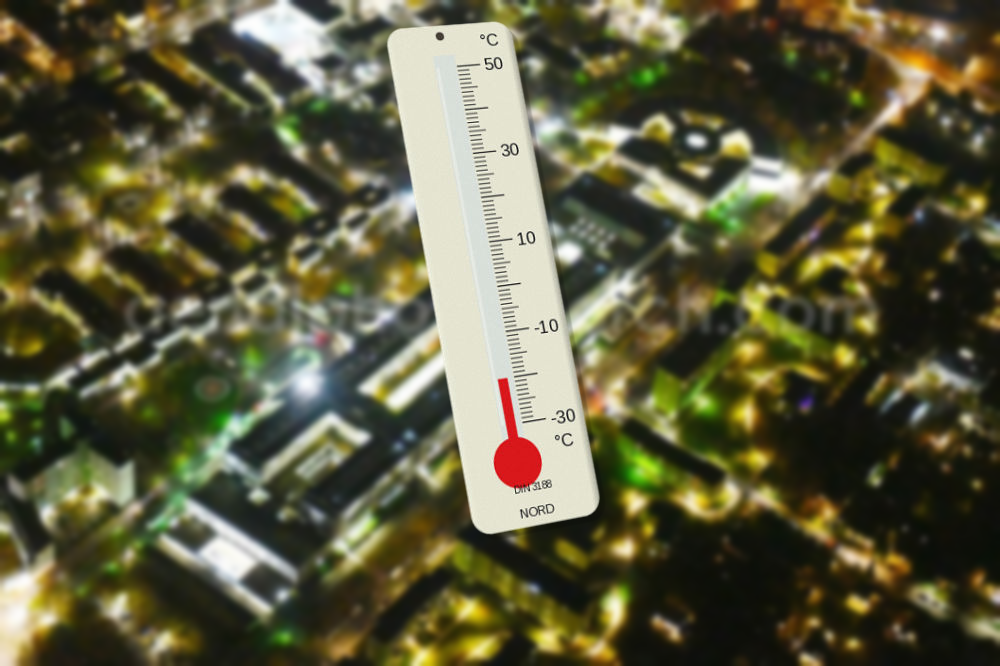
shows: -20 °C
